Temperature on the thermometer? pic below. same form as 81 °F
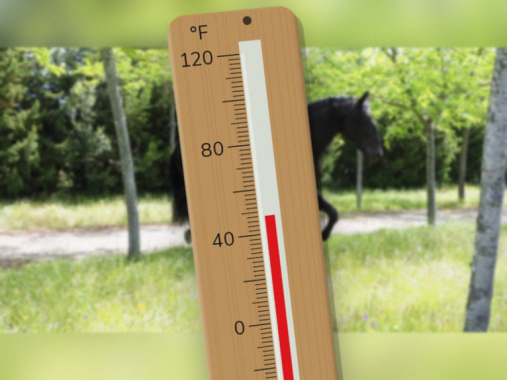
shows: 48 °F
